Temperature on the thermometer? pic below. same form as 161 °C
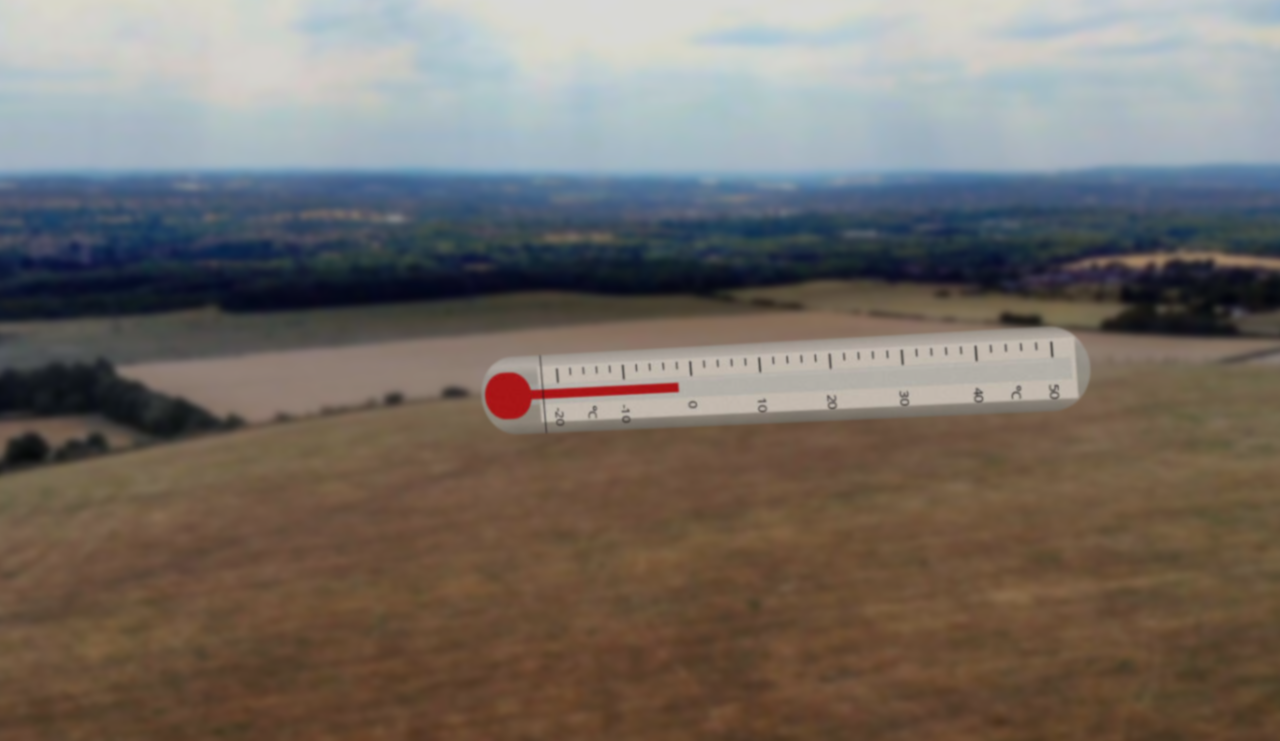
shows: -2 °C
